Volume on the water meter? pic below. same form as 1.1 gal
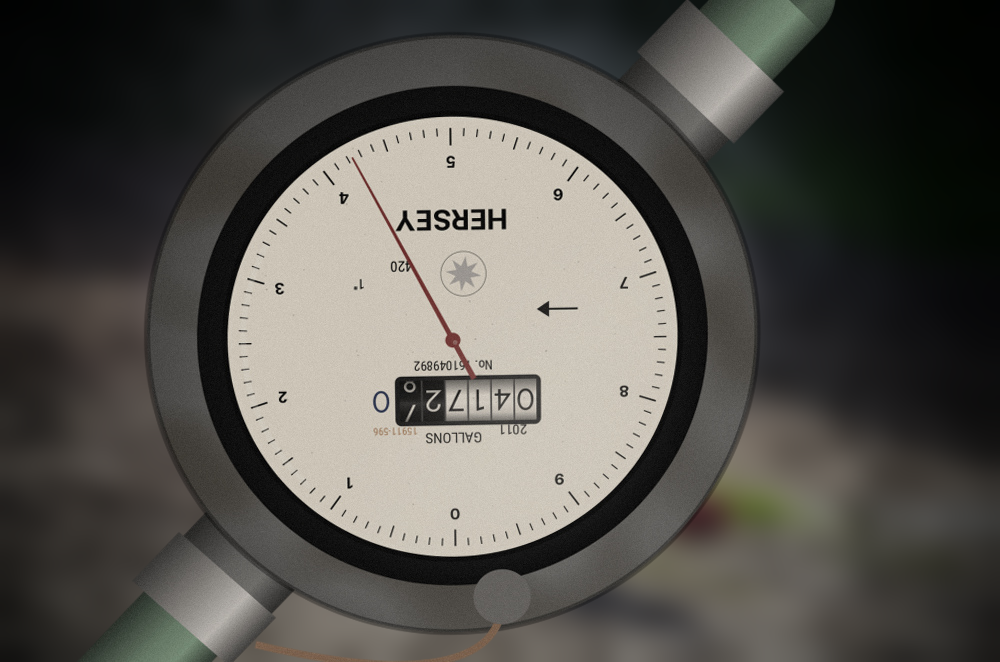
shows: 417274.2 gal
